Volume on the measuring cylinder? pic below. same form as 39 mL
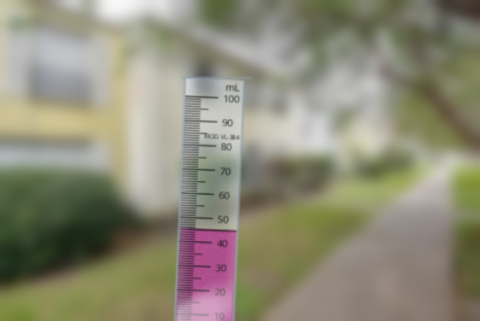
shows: 45 mL
